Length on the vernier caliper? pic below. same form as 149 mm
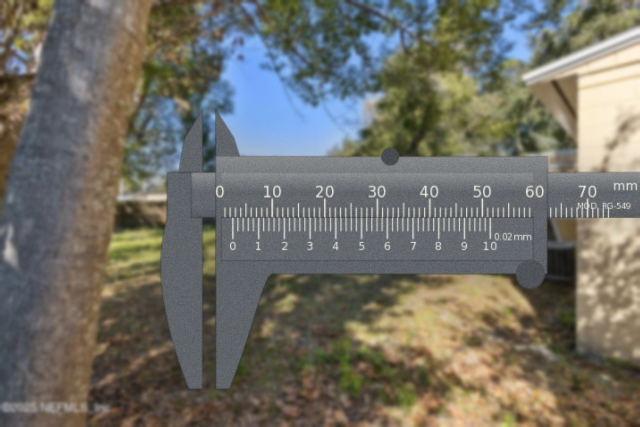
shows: 2.5 mm
